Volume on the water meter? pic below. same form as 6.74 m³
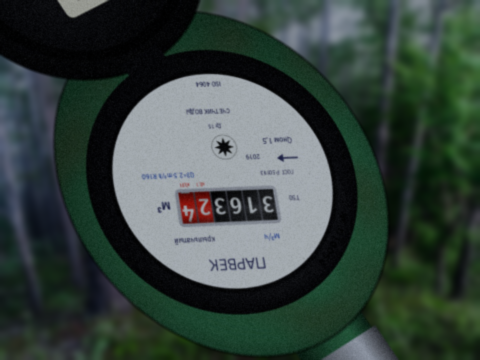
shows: 3163.24 m³
